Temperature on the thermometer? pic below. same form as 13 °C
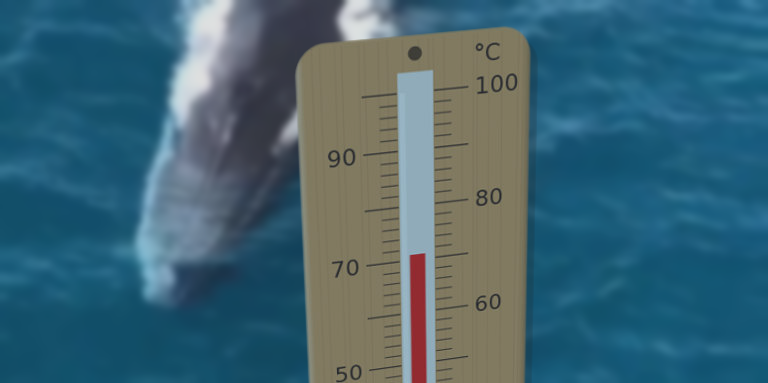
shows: 71 °C
